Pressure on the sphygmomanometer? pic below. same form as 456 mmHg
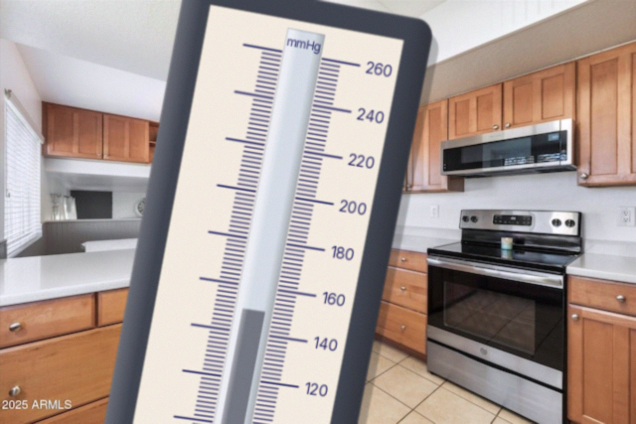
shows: 150 mmHg
